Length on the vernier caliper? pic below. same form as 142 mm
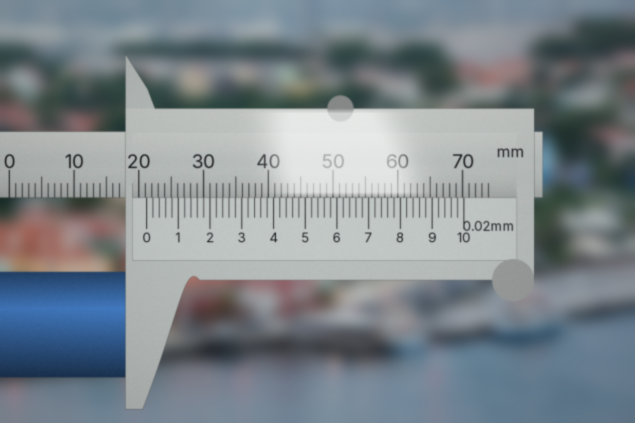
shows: 21.2 mm
